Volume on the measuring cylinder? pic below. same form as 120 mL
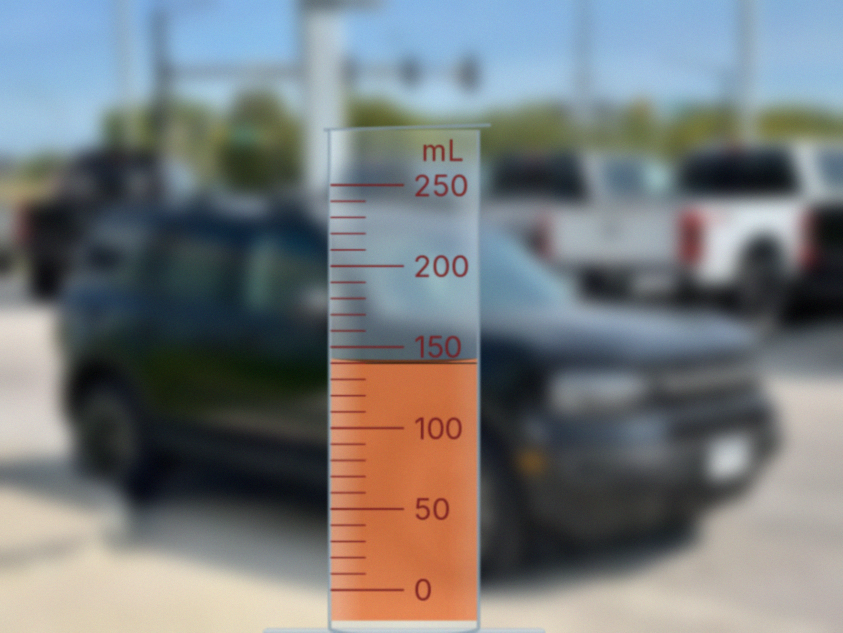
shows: 140 mL
